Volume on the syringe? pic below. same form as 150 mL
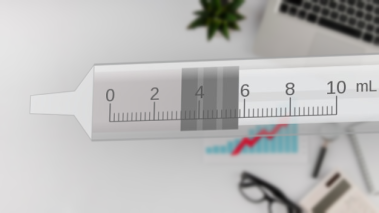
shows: 3.2 mL
